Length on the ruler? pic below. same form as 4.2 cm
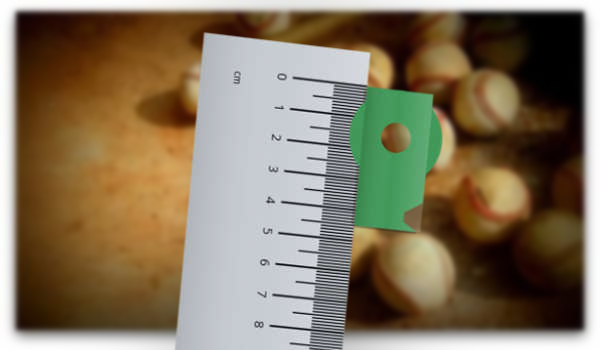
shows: 4.5 cm
